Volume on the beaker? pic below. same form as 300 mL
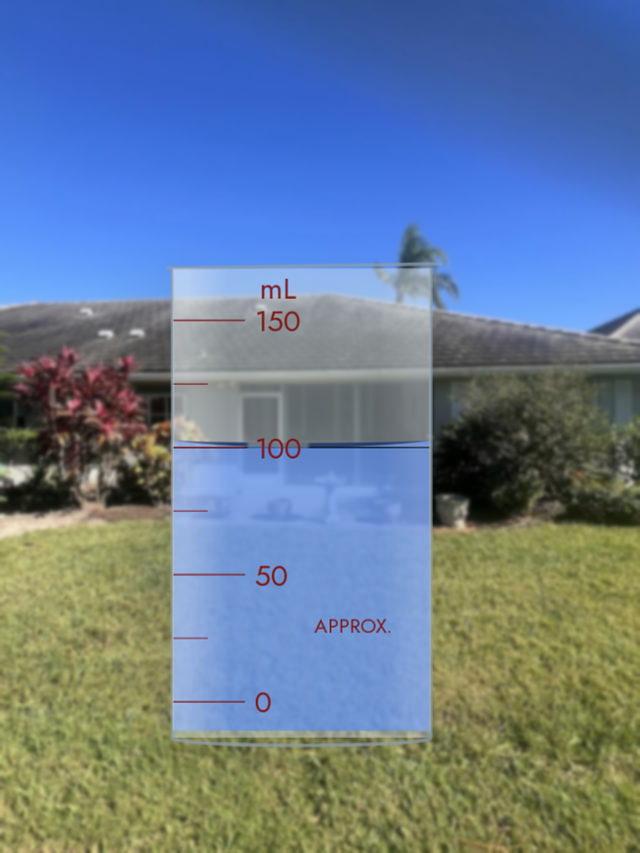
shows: 100 mL
